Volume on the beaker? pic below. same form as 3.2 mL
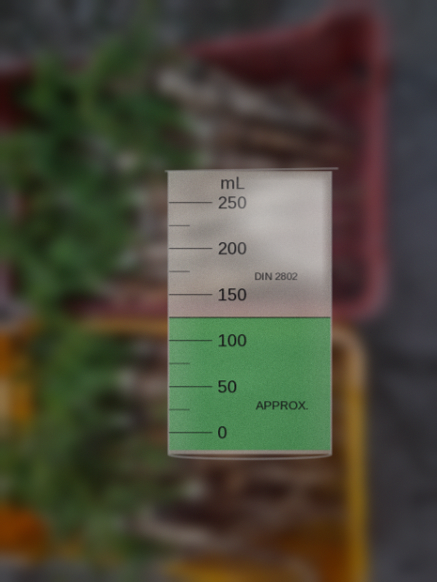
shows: 125 mL
